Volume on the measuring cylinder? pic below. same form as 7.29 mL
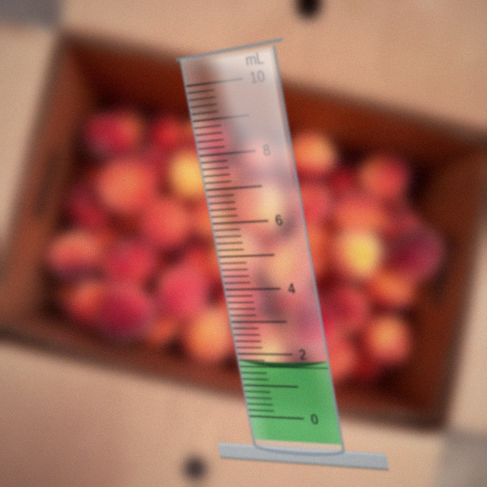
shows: 1.6 mL
